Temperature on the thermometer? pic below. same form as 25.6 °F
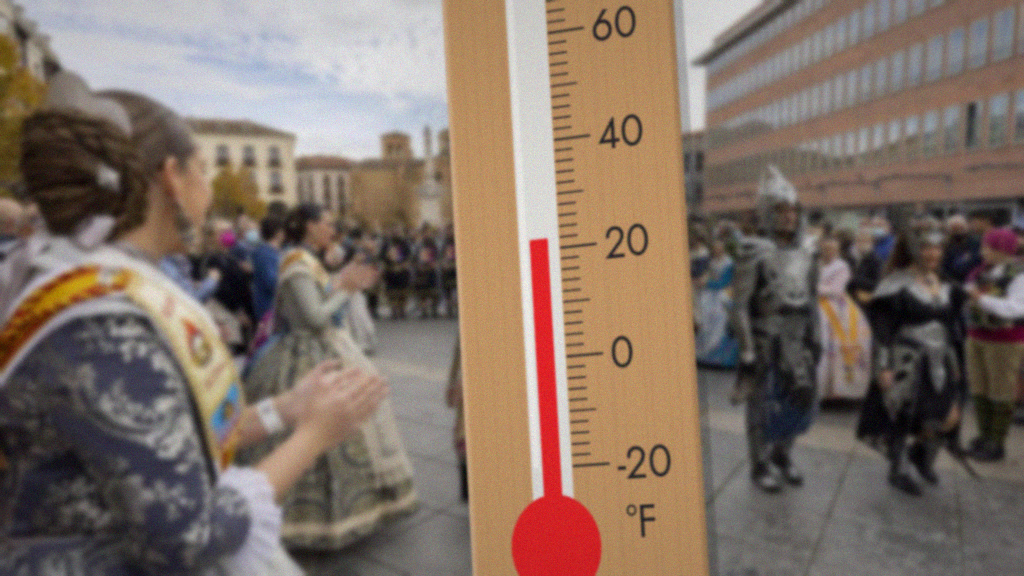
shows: 22 °F
